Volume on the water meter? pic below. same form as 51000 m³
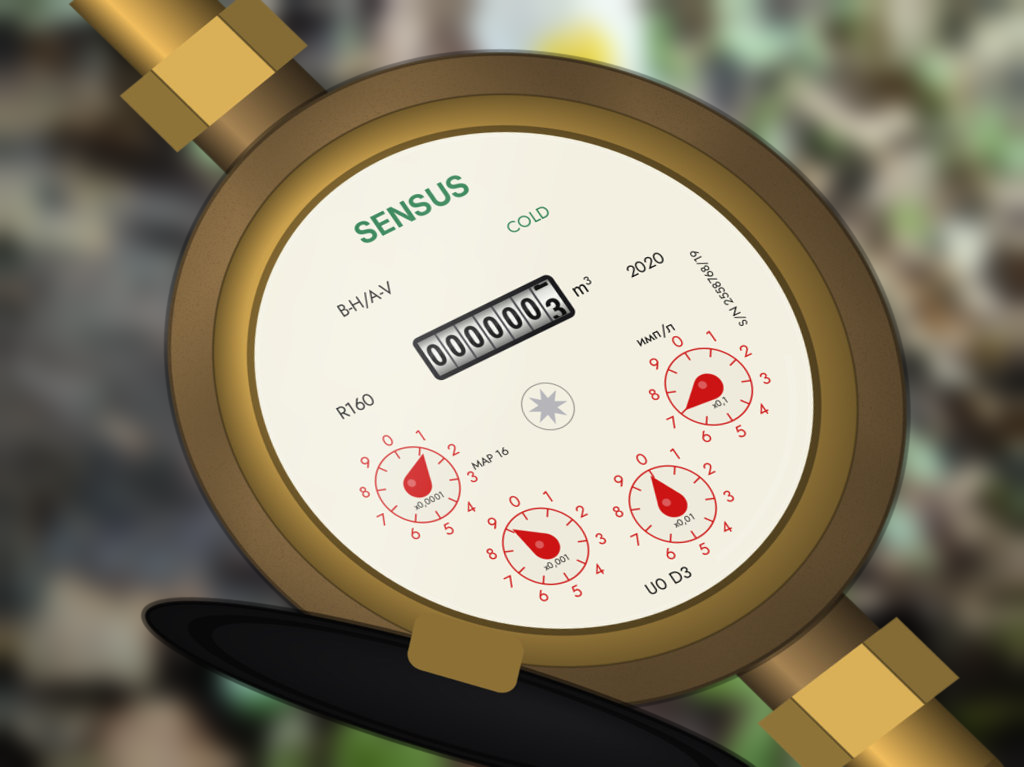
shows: 2.6991 m³
